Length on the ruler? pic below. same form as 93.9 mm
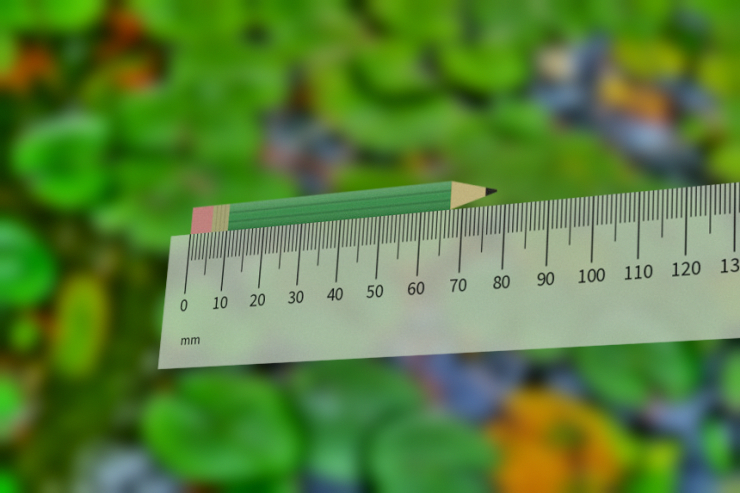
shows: 78 mm
